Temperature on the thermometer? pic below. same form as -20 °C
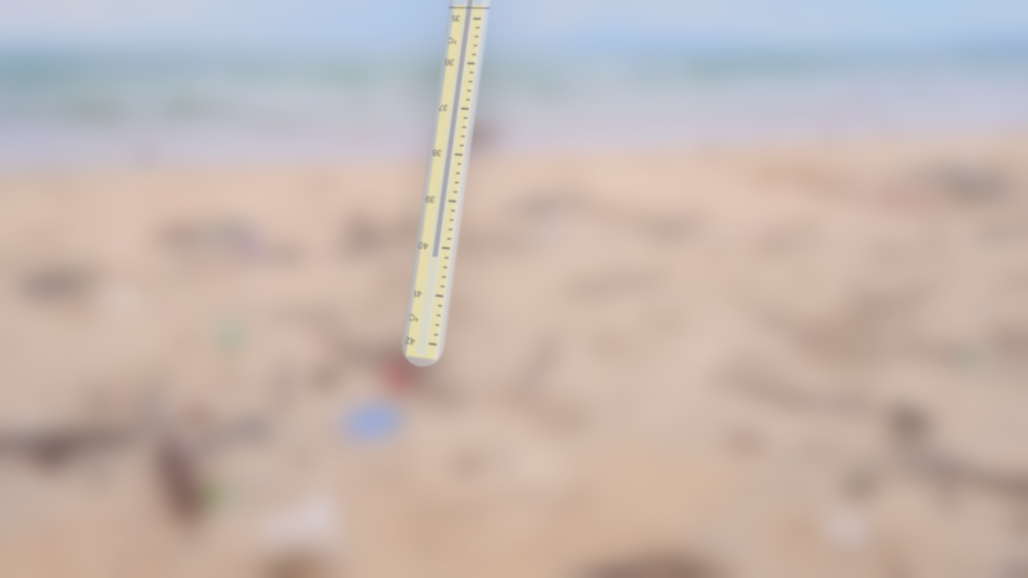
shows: 40.2 °C
